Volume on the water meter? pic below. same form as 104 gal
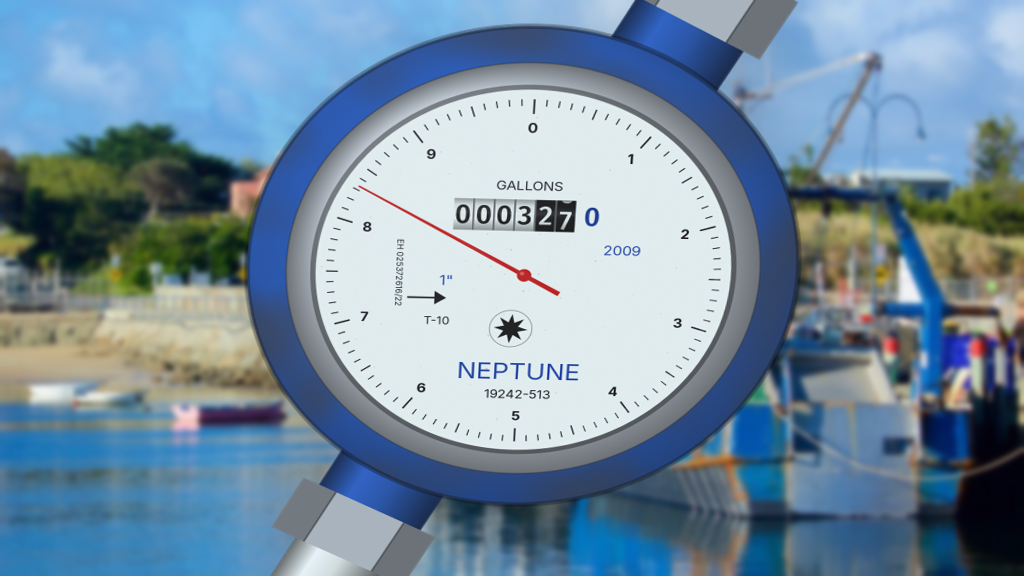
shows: 3268.3 gal
